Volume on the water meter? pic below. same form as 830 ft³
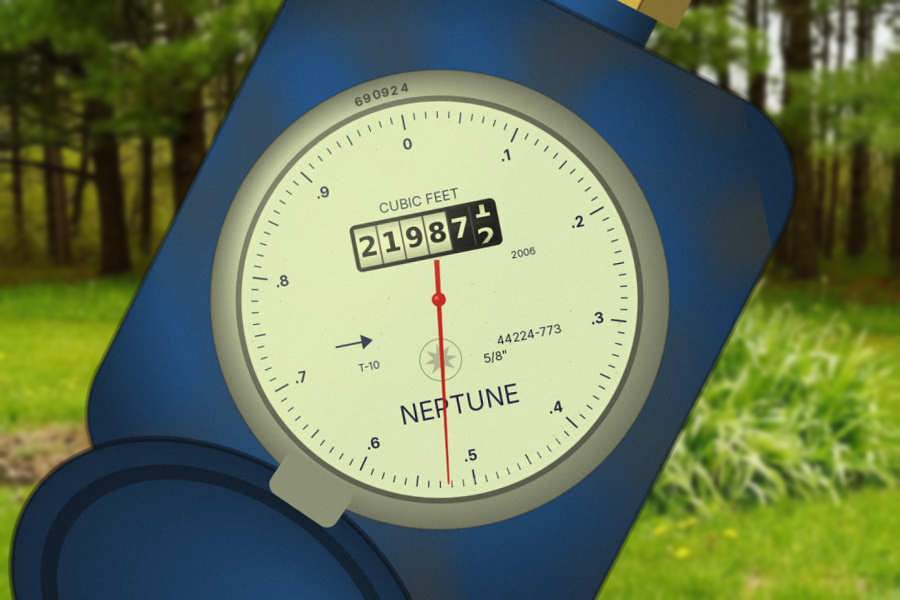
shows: 219871.52 ft³
